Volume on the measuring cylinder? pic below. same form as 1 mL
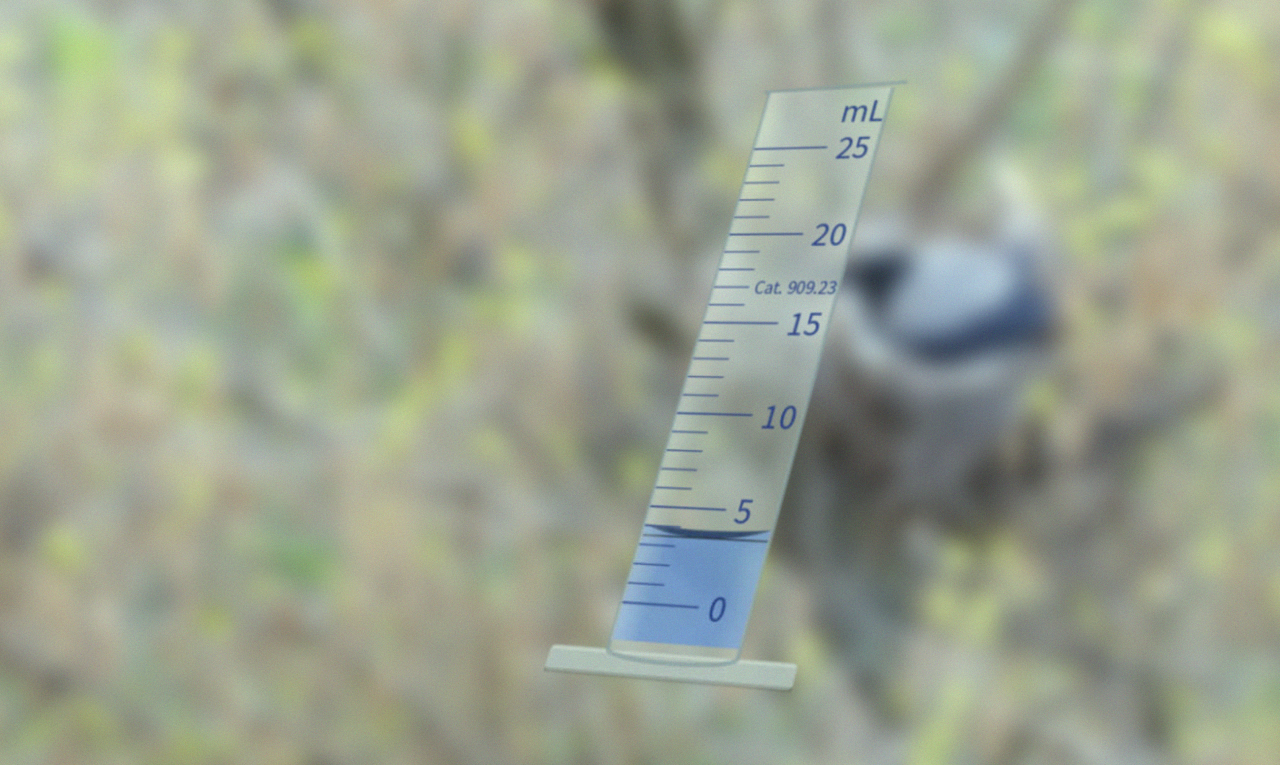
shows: 3.5 mL
